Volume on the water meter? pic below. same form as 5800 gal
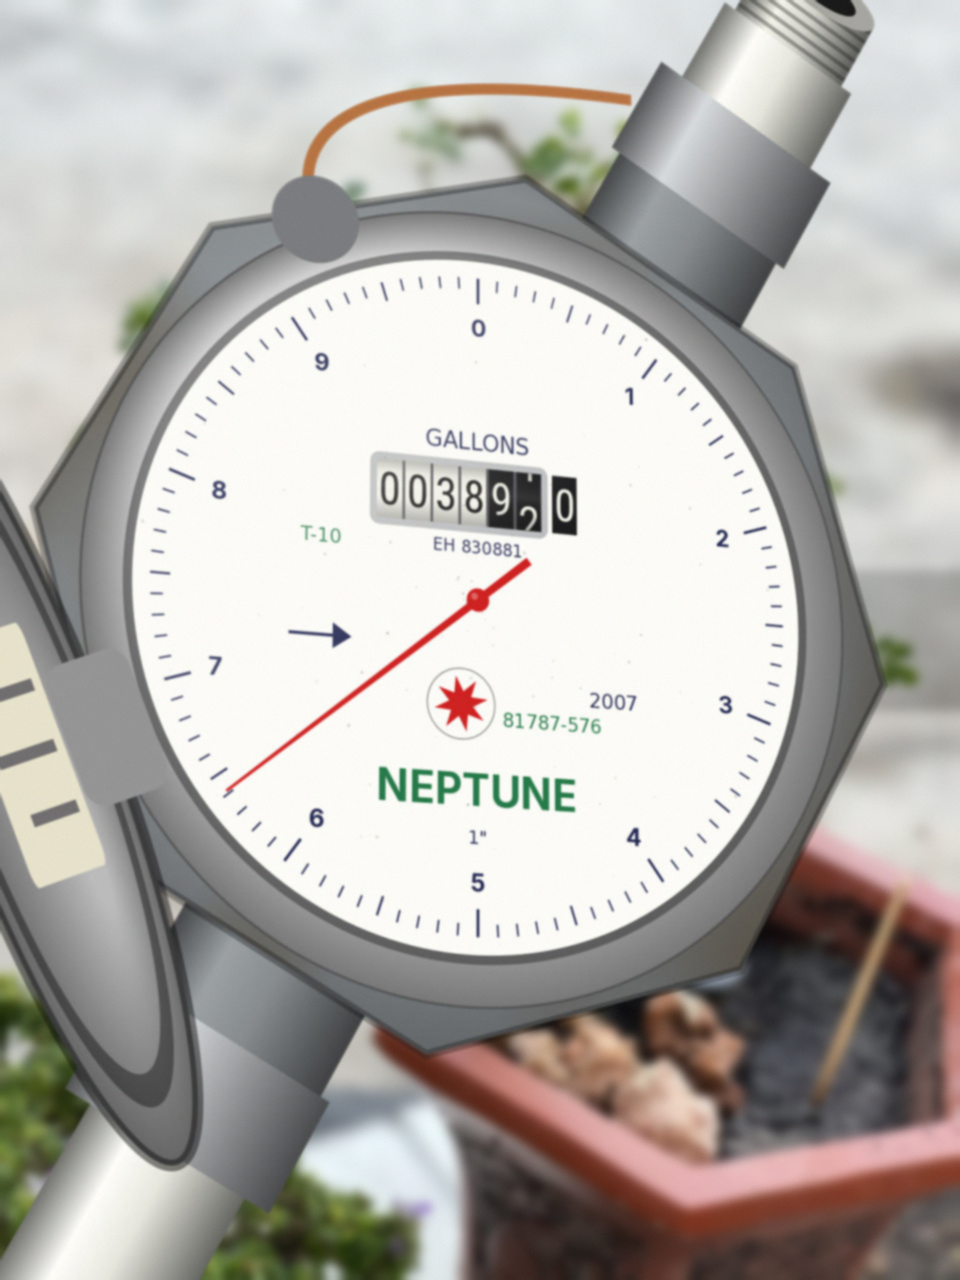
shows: 38916.4 gal
